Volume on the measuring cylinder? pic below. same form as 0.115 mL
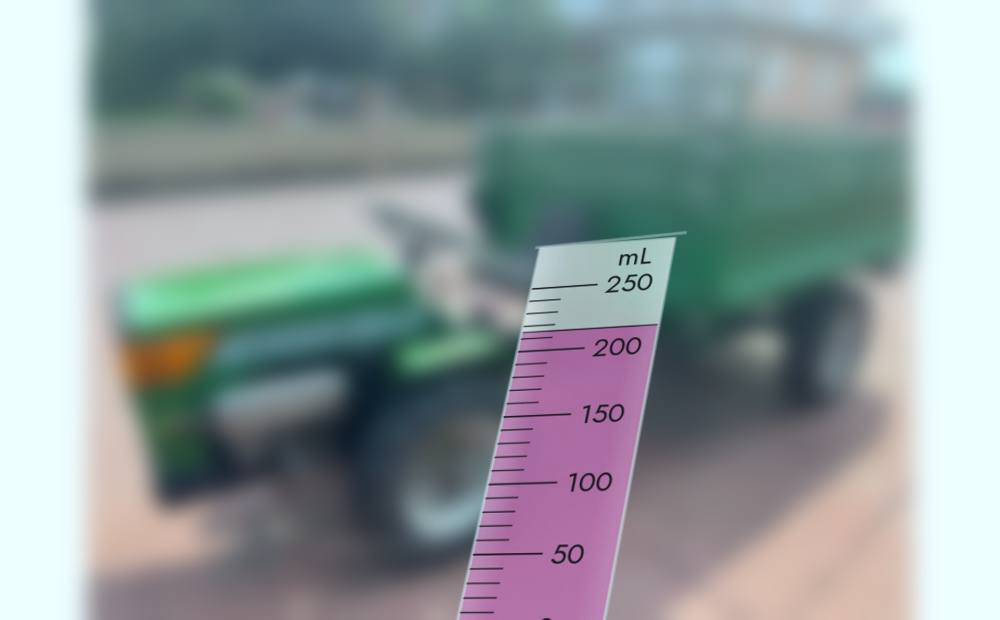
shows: 215 mL
